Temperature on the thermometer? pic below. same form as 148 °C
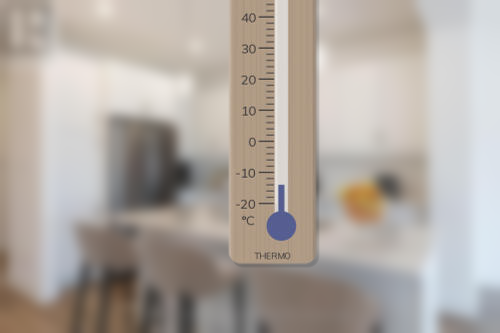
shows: -14 °C
